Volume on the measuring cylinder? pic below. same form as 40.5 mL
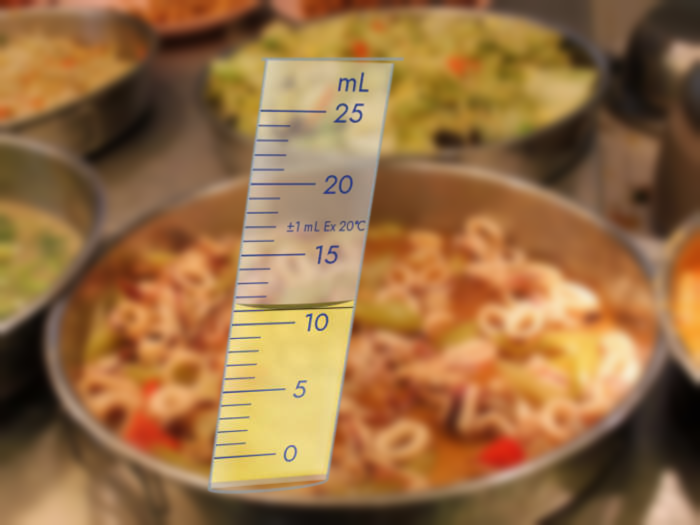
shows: 11 mL
